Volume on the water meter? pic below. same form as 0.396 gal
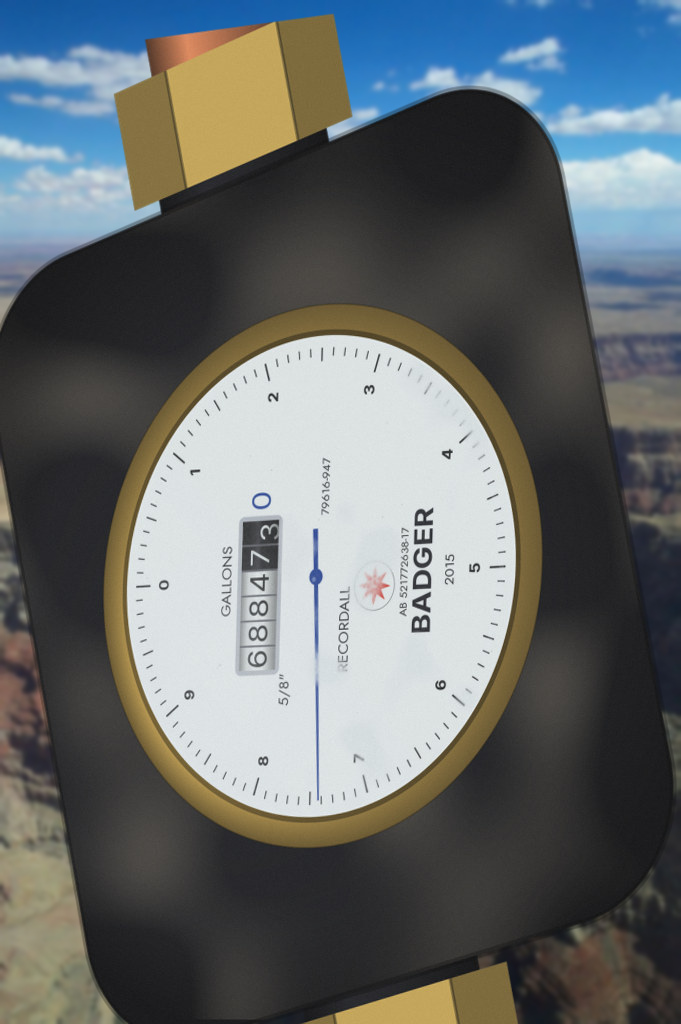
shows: 6884727.4 gal
